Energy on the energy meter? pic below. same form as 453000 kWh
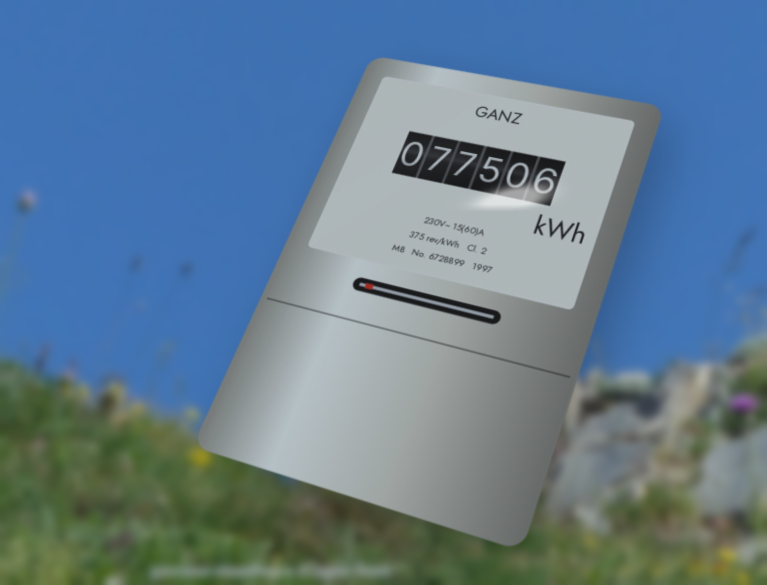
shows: 77506 kWh
